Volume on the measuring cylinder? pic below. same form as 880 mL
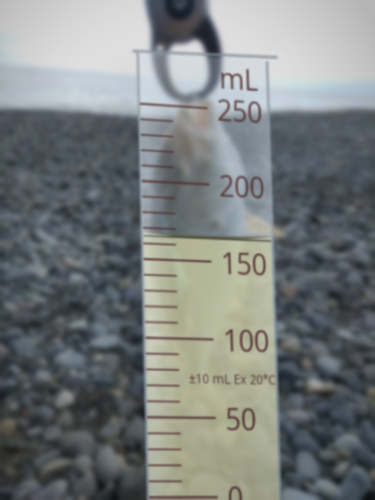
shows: 165 mL
